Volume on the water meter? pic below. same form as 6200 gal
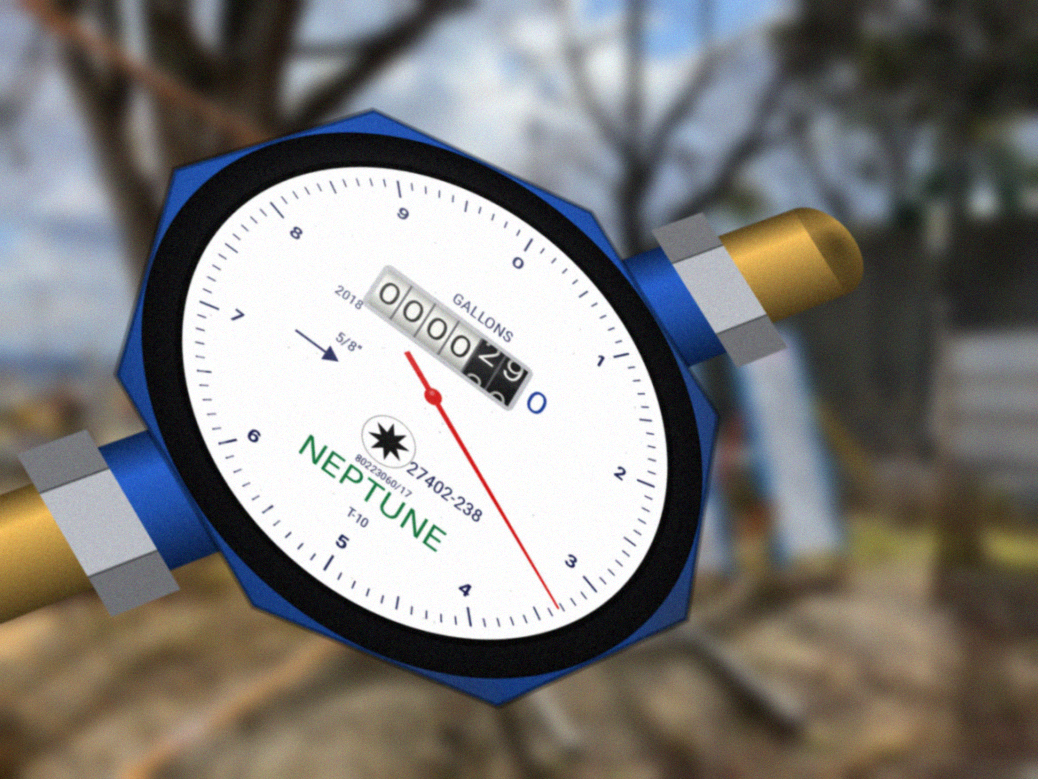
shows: 293.3 gal
